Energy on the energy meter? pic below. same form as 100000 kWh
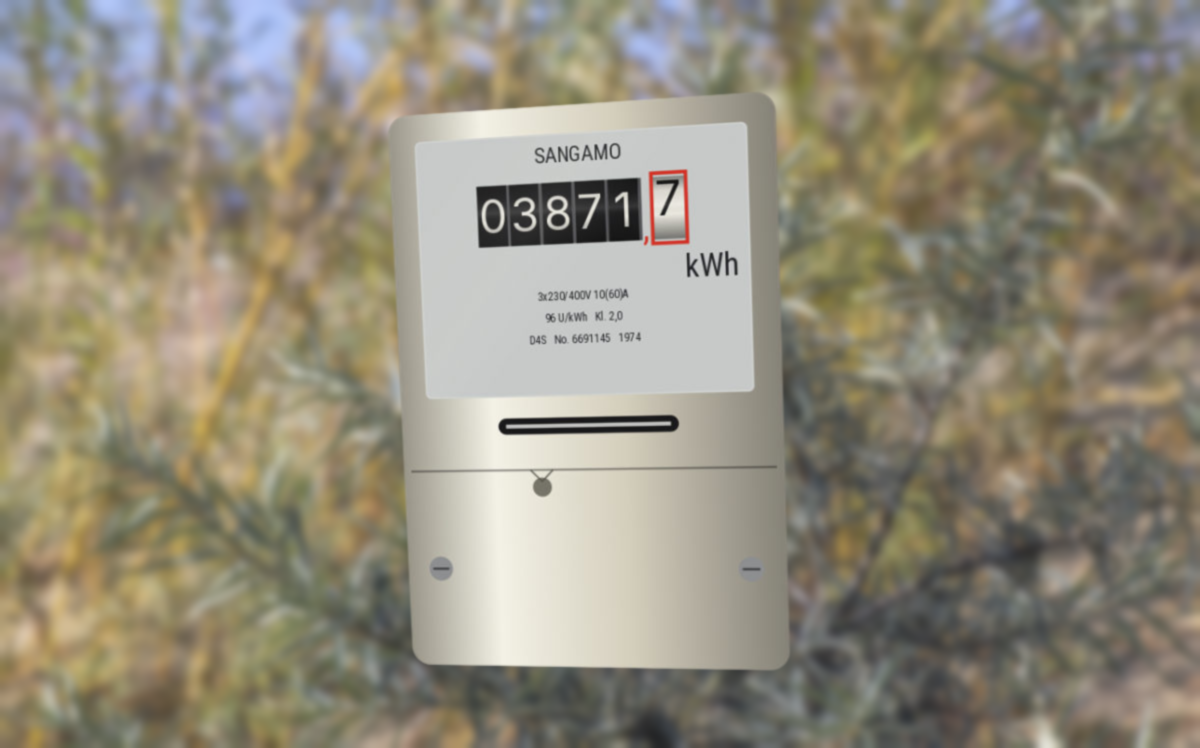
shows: 3871.7 kWh
